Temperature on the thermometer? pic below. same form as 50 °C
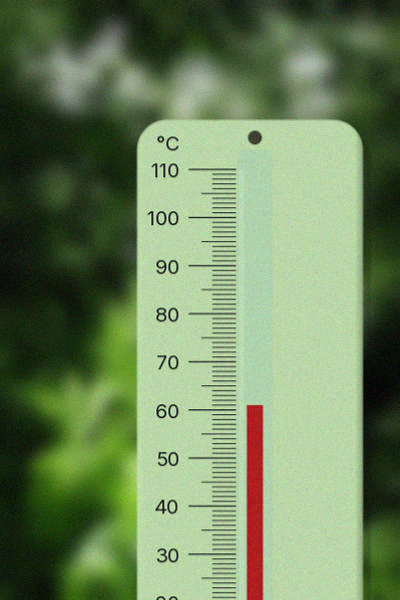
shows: 61 °C
